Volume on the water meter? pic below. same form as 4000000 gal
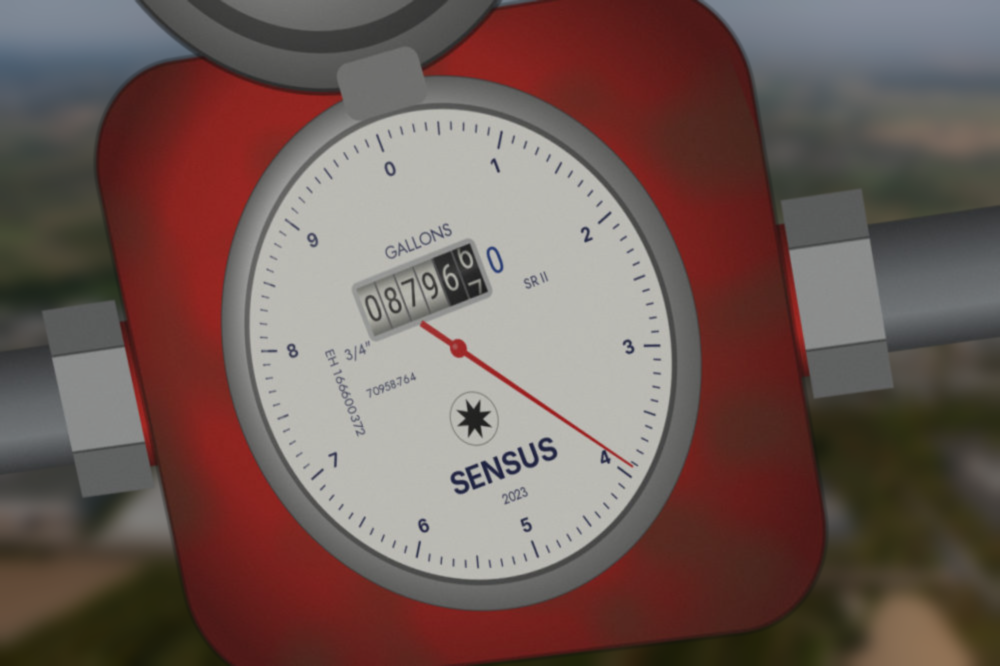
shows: 879663.9 gal
